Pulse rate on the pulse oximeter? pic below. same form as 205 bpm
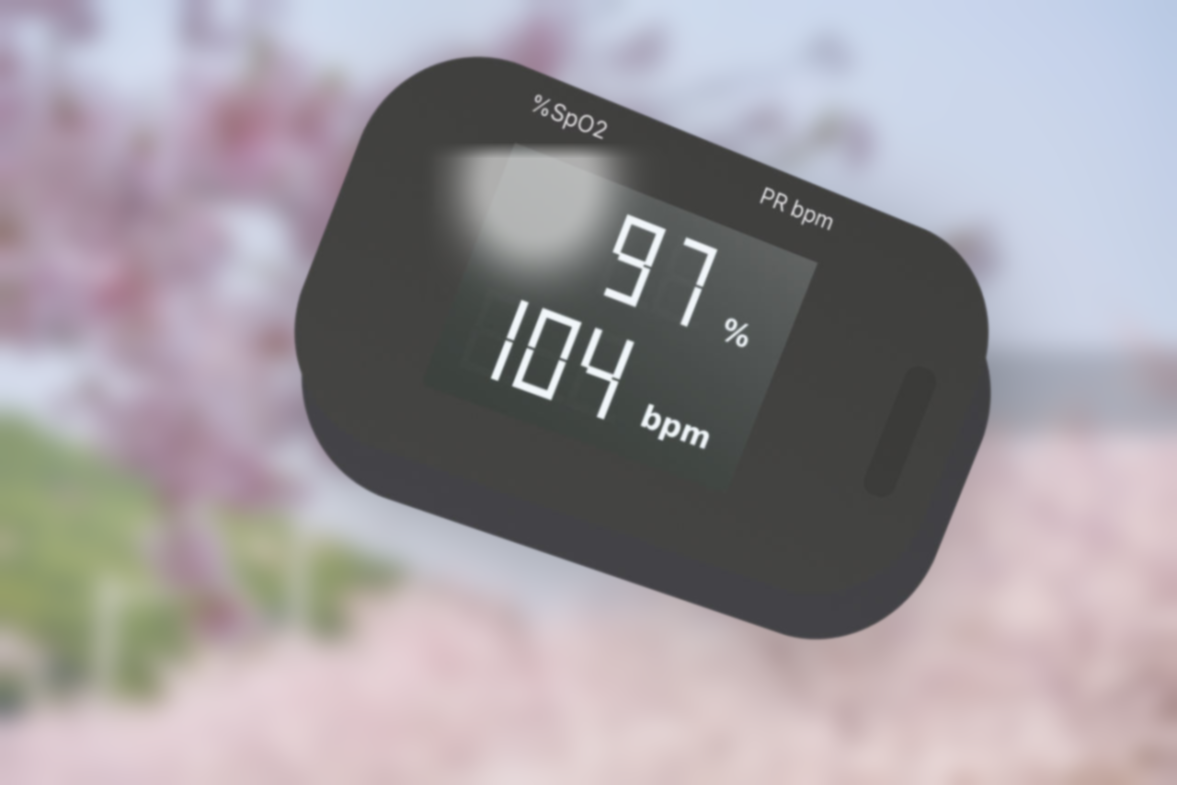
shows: 104 bpm
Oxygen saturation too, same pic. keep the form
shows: 97 %
